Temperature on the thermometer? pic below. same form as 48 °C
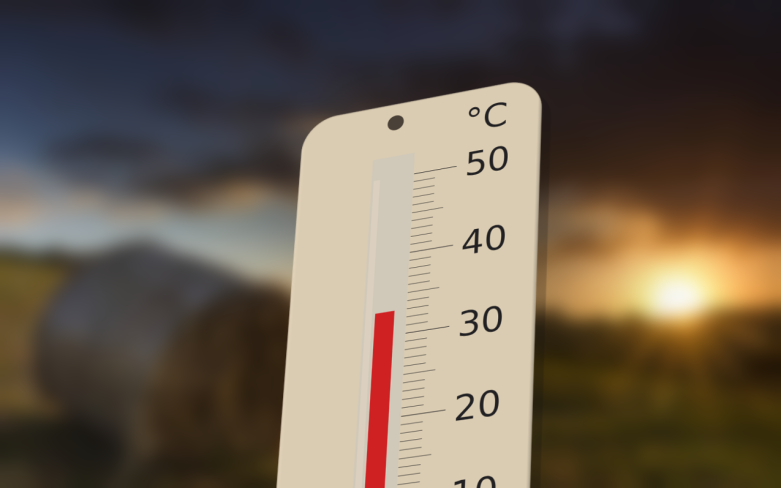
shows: 33 °C
